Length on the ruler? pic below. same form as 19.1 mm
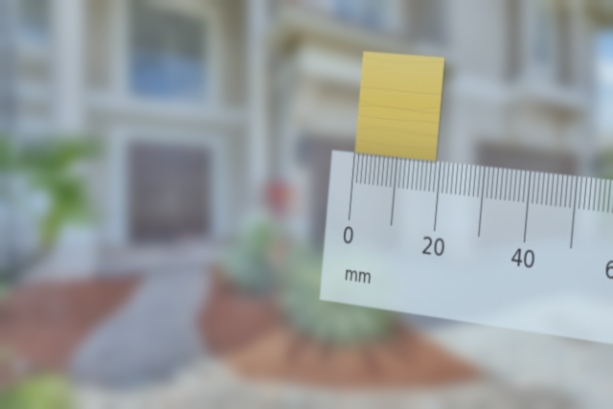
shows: 19 mm
